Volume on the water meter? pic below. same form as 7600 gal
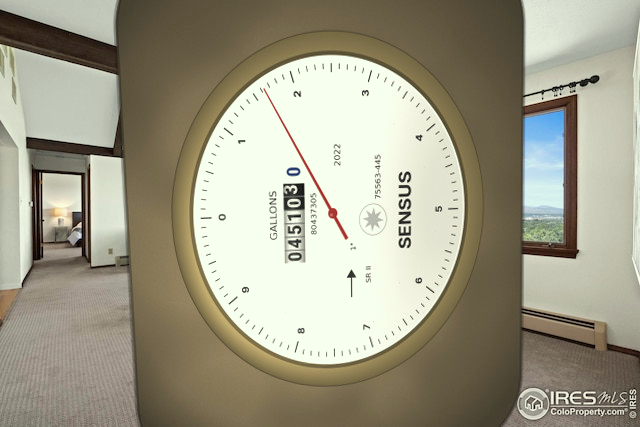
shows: 451031.6 gal
